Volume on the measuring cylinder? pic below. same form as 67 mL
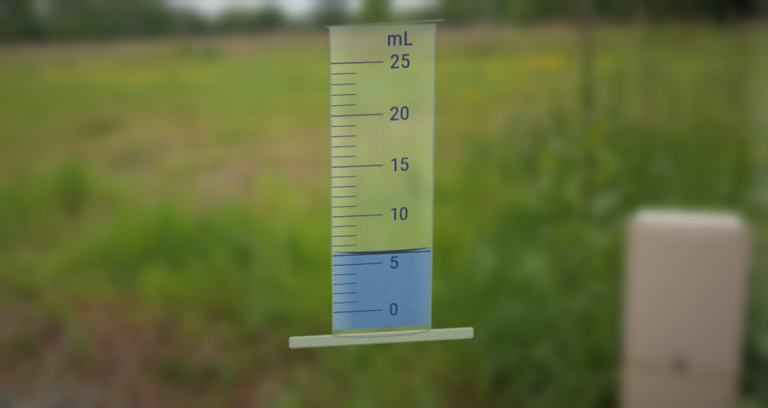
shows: 6 mL
